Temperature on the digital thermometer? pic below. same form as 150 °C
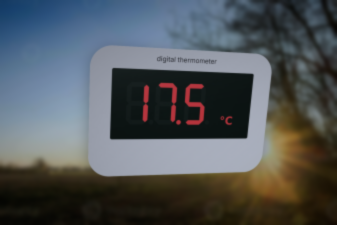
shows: 17.5 °C
